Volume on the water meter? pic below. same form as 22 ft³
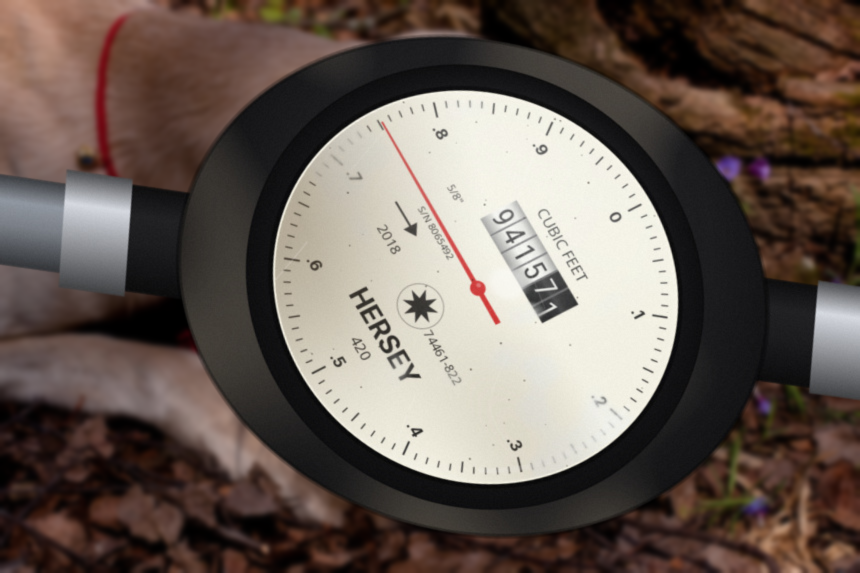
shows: 941570.75 ft³
